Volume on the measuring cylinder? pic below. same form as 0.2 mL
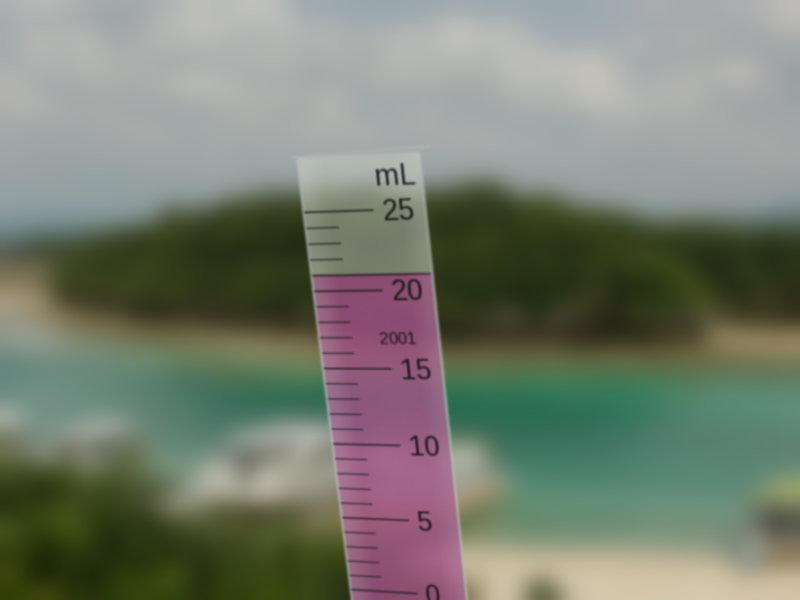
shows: 21 mL
